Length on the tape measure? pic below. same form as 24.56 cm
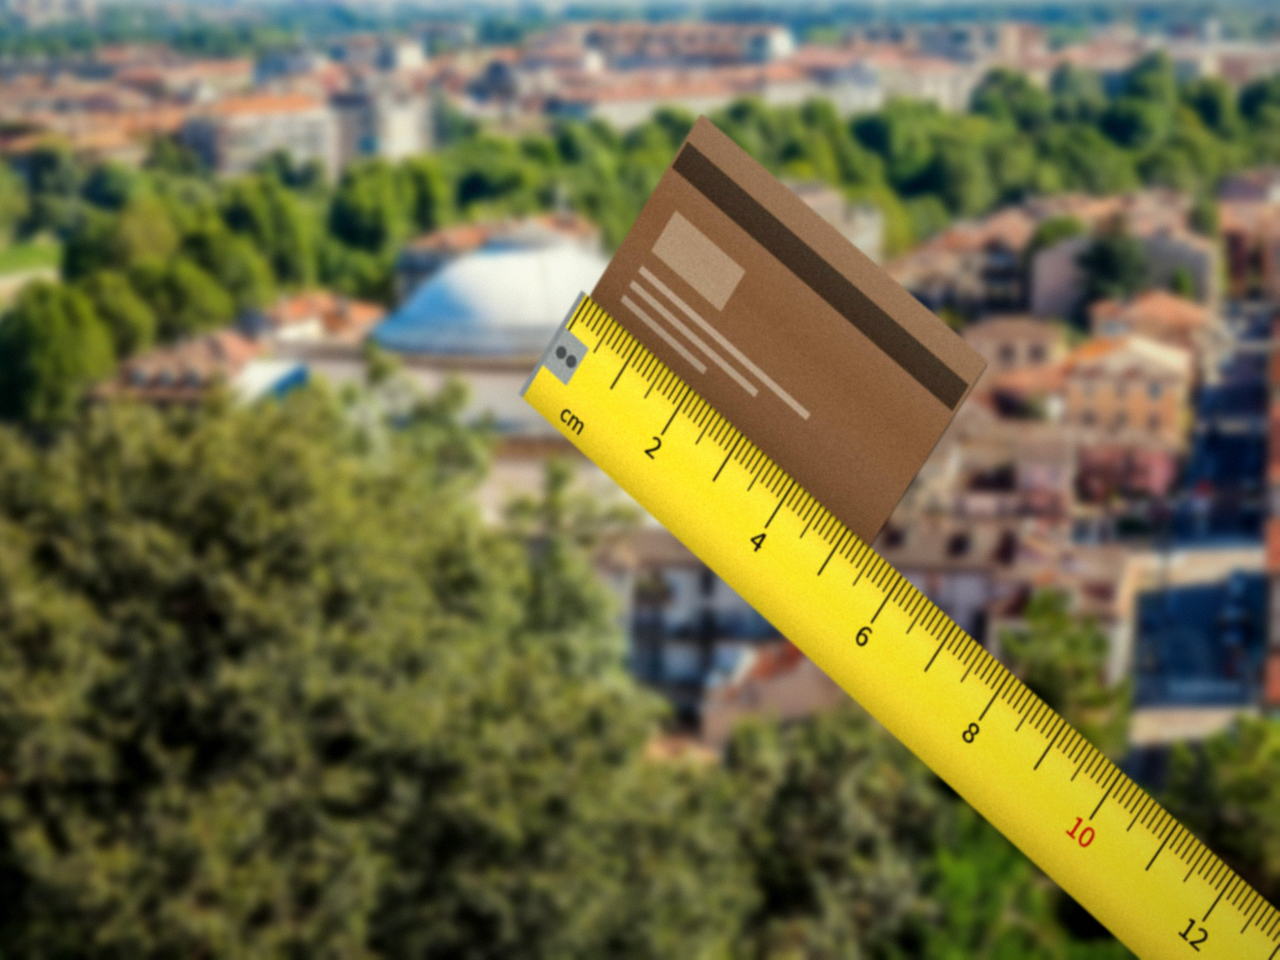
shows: 5.4 cm
